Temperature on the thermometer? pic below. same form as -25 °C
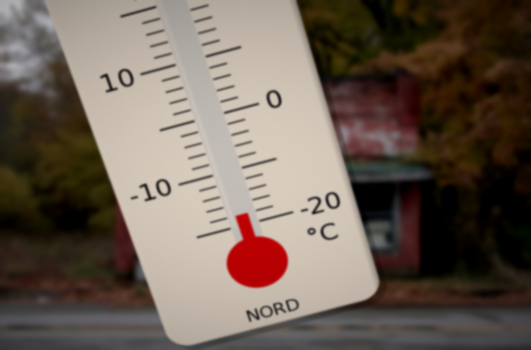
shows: -18 °C
